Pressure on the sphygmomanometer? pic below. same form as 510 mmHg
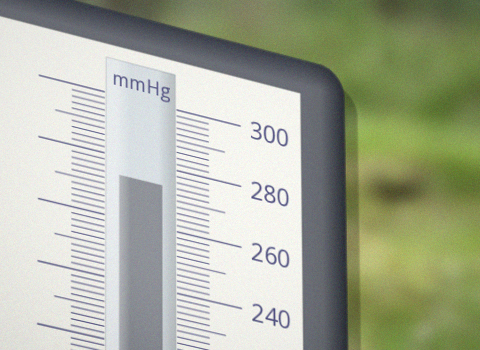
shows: 274 mmHg
